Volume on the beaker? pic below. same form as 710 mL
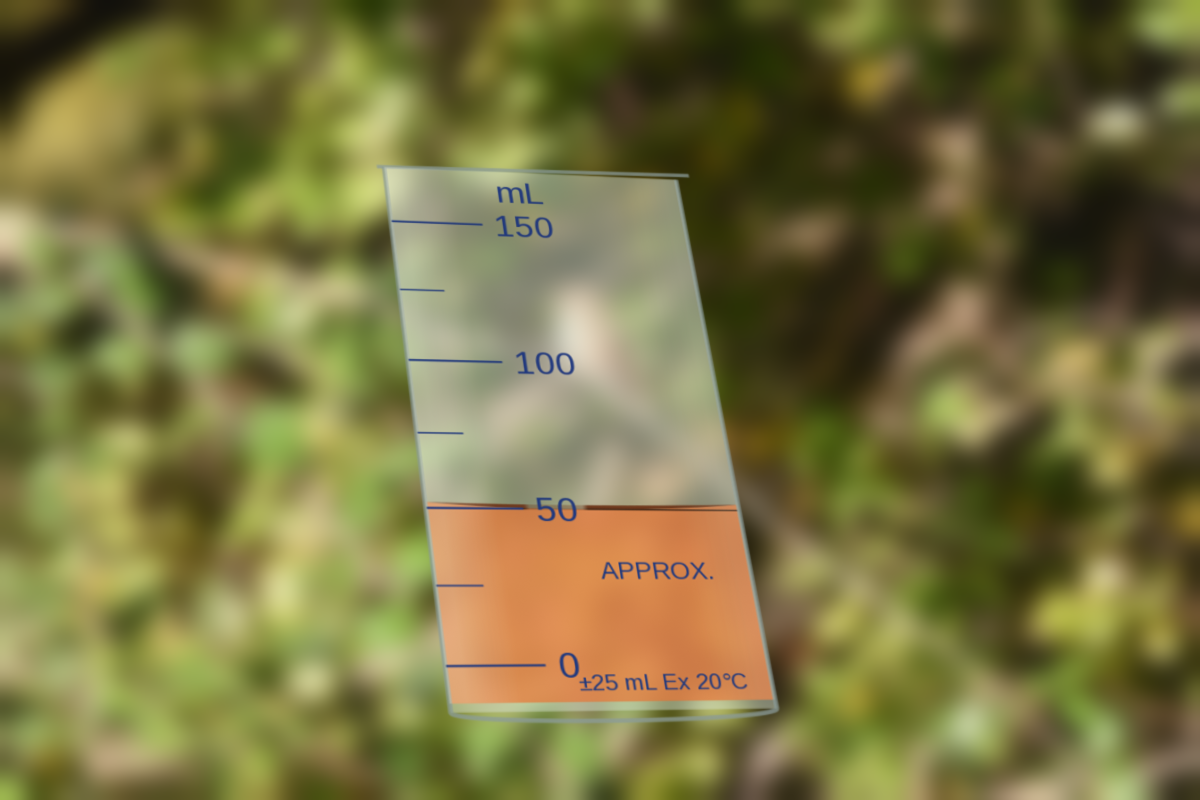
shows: 50 mL
